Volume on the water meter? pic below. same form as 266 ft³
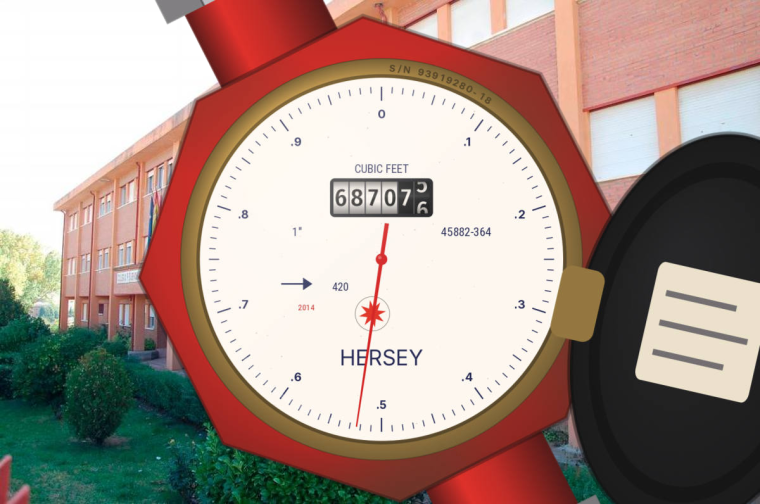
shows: 687075.52 ft³
